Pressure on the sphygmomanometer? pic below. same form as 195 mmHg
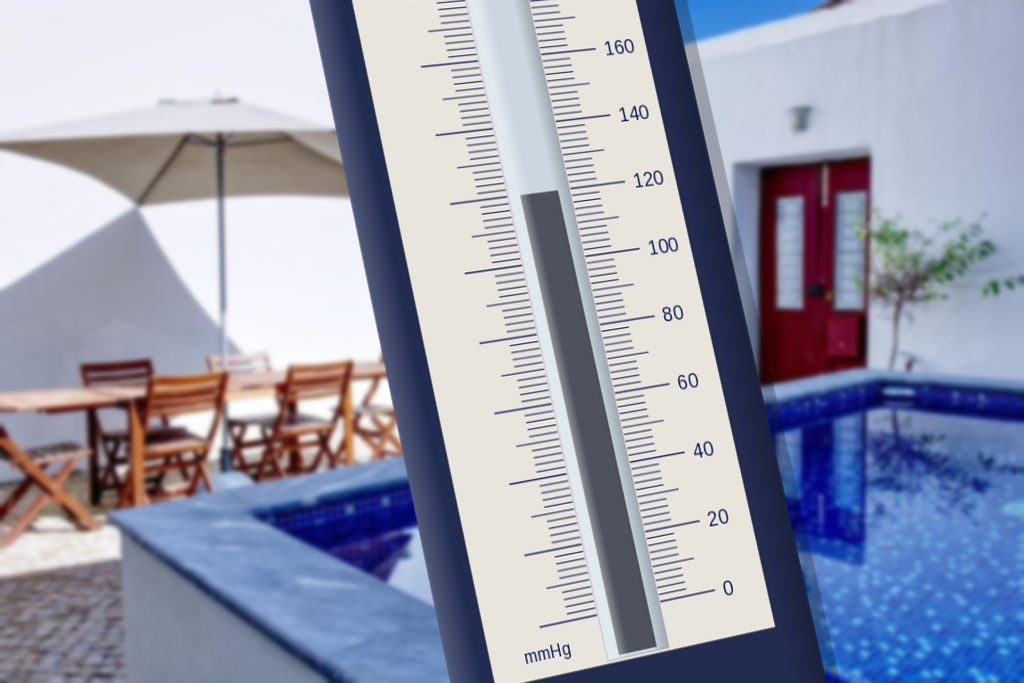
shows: 120 mmHg
